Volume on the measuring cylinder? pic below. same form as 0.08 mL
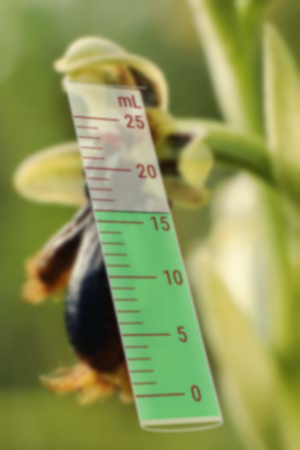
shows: 16 mL
